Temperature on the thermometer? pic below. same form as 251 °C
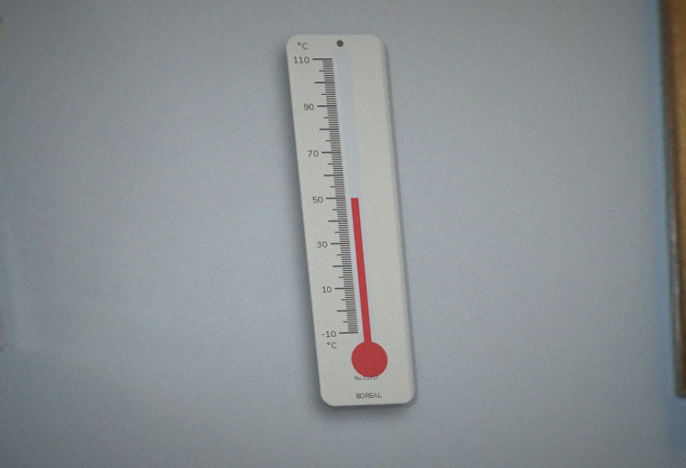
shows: 50 °C
